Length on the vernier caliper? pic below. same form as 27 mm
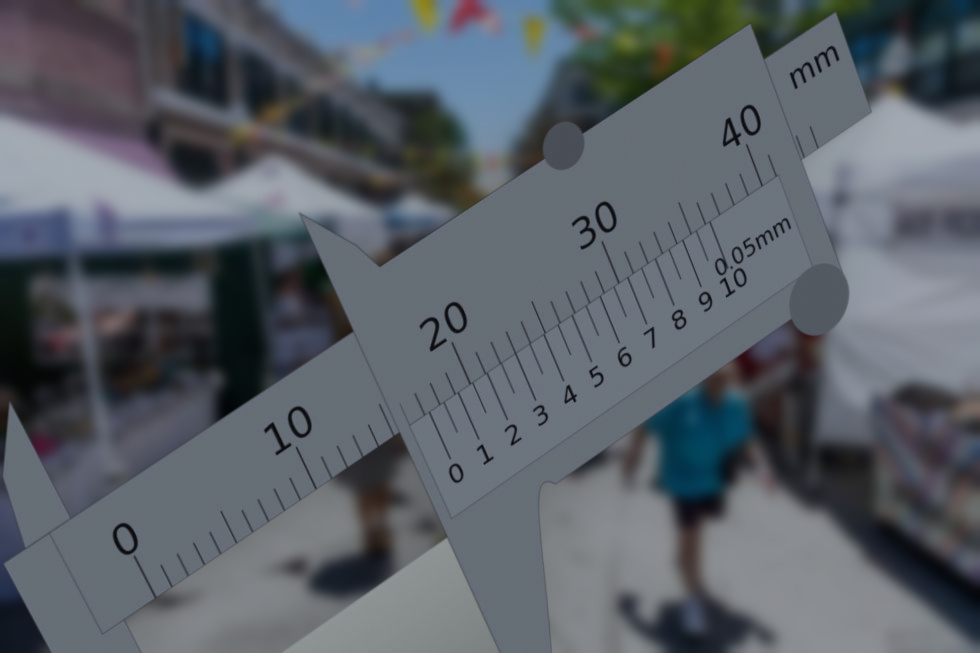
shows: 17.3 mm
